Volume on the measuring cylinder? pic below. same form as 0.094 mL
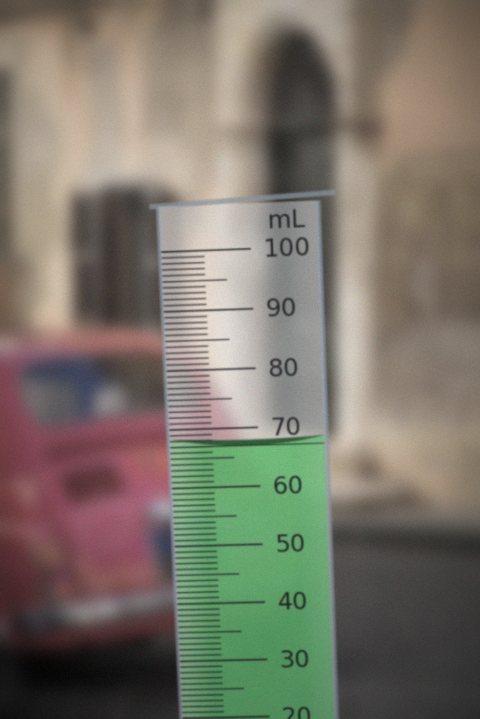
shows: 67 mL
